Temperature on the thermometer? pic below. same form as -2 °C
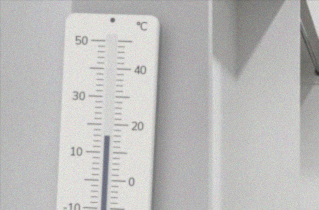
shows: 16 °C
